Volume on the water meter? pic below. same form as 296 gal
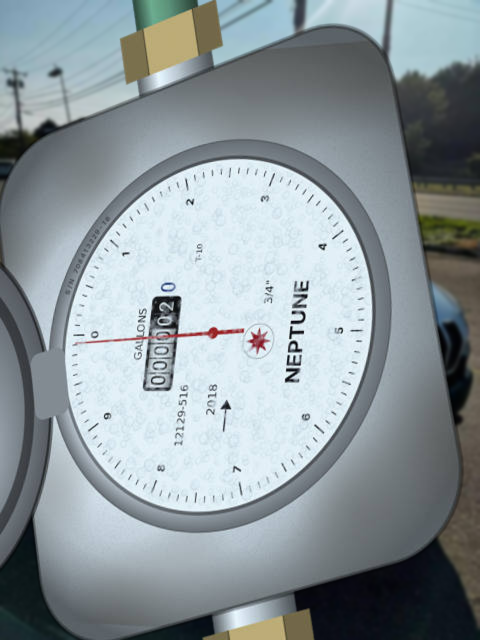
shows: 19.9 gal
